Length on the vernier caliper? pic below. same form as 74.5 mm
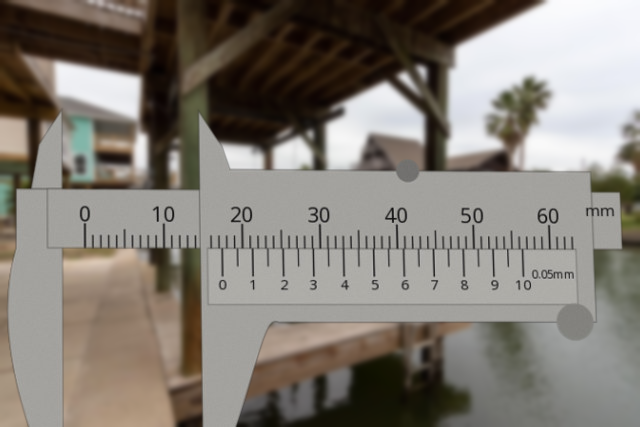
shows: 17.4 mm
